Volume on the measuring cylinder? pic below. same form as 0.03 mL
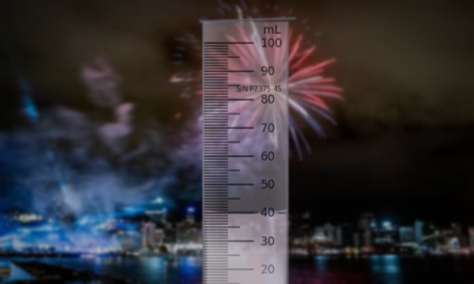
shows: 40 mL
